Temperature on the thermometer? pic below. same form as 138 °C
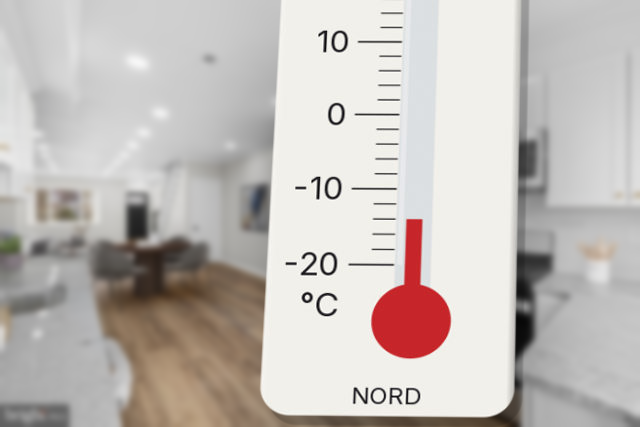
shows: -14 °C
